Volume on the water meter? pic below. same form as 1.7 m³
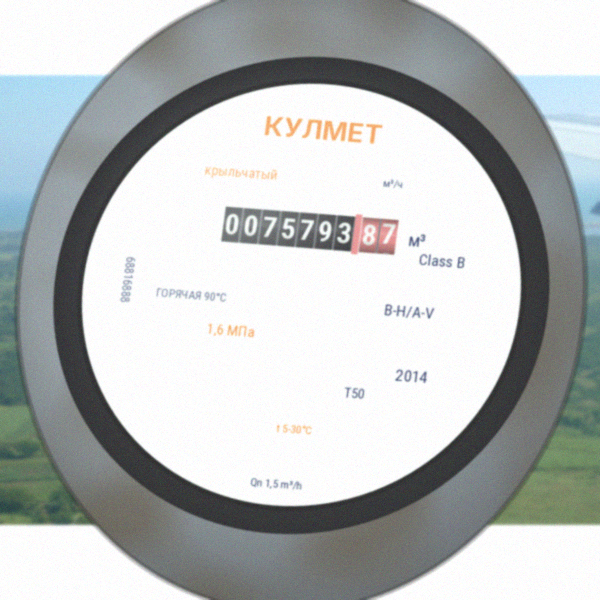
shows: 75793.87 m³
